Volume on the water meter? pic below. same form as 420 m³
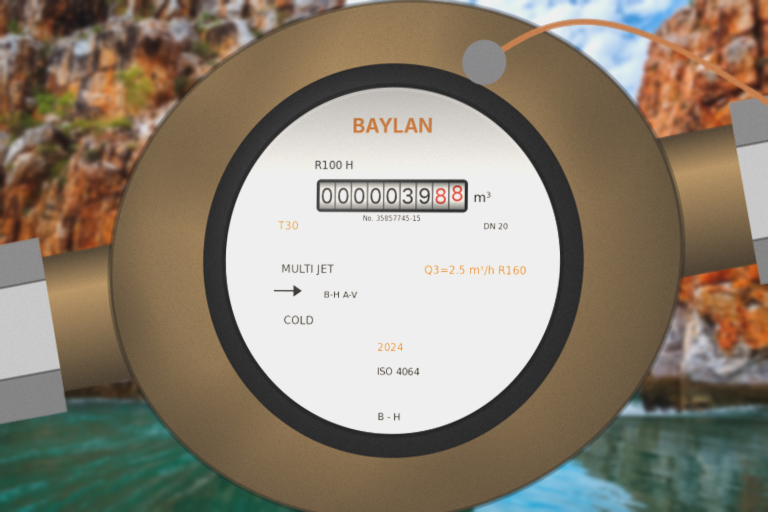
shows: 39.88 m³
